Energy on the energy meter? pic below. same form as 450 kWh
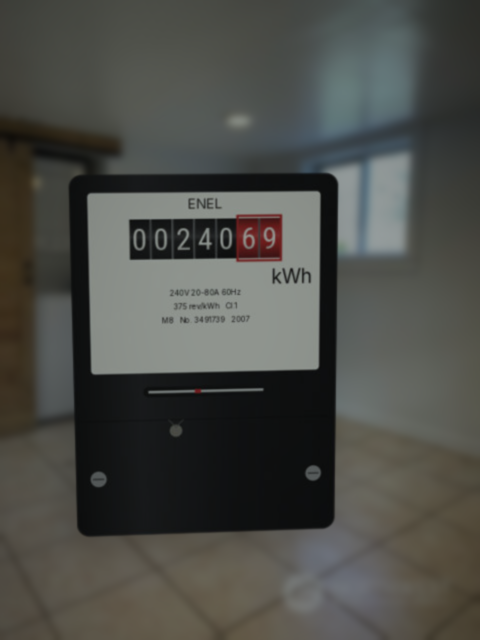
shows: 240.69 kWh
